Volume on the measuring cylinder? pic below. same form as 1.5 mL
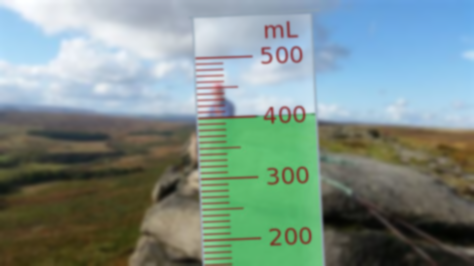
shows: 400 mL
